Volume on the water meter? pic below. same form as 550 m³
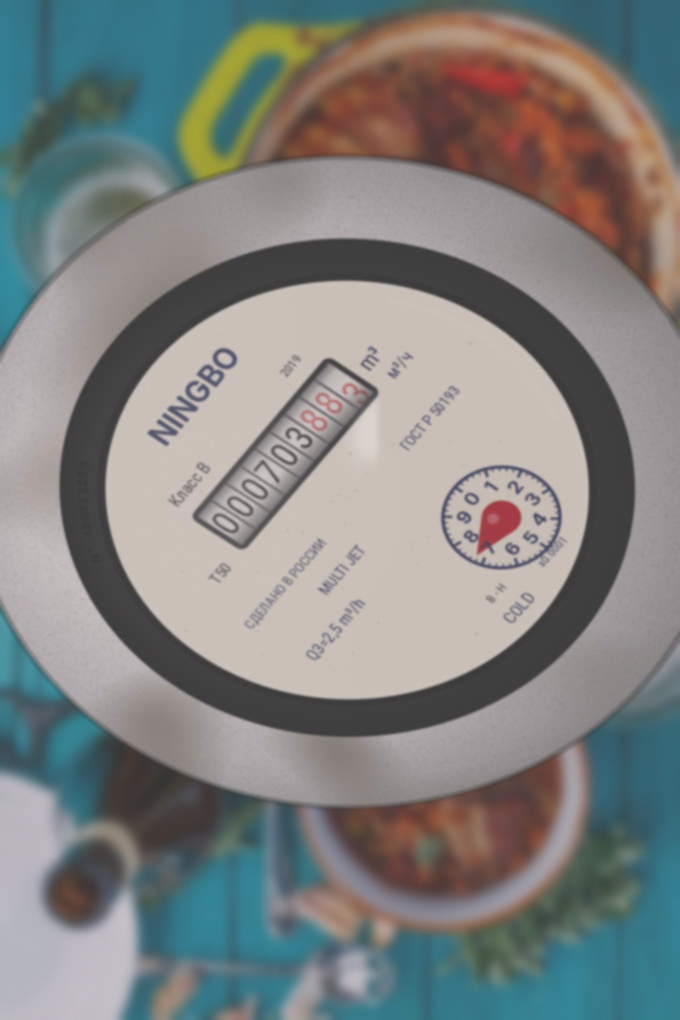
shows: 703.8827 m³
